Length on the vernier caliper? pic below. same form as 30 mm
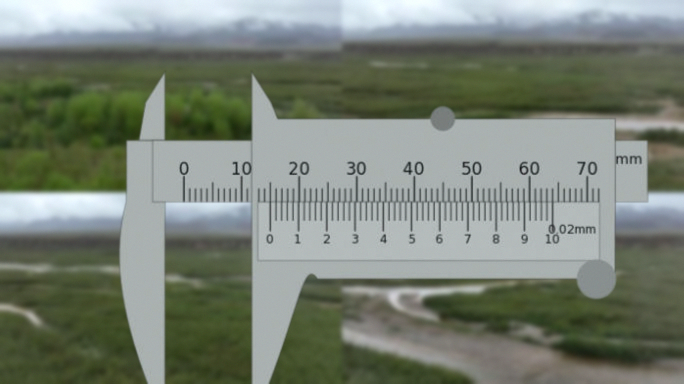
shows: 15.0 mm
